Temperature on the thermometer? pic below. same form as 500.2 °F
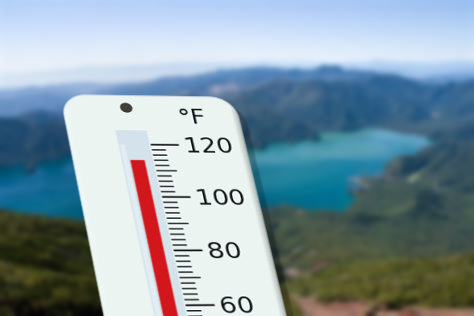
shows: 114 °F
